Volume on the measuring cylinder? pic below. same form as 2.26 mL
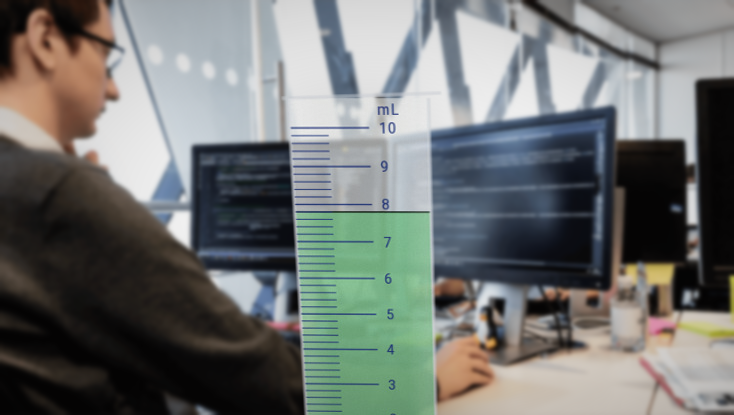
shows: 7.8 mL
